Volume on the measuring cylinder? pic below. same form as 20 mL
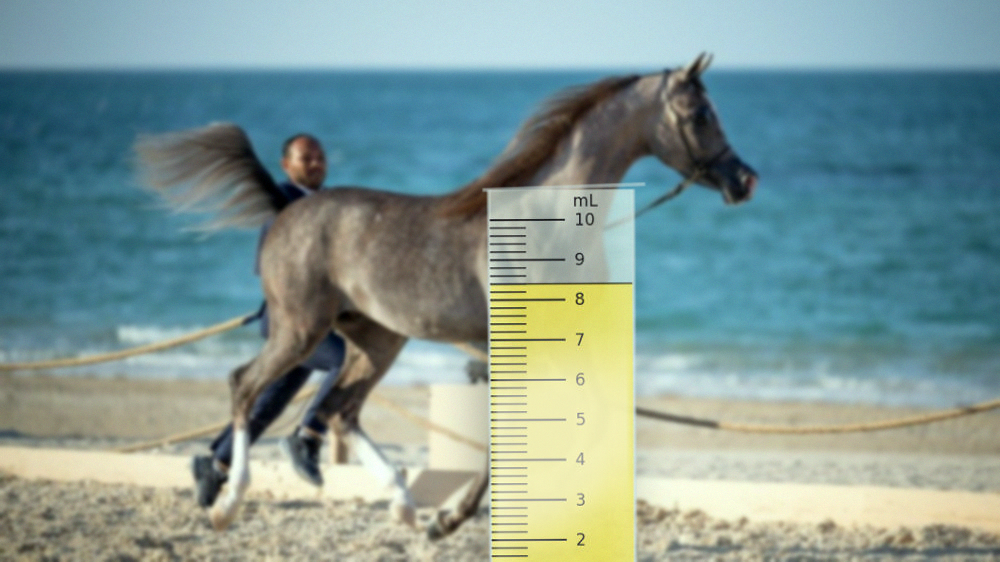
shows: 8.4 mL
